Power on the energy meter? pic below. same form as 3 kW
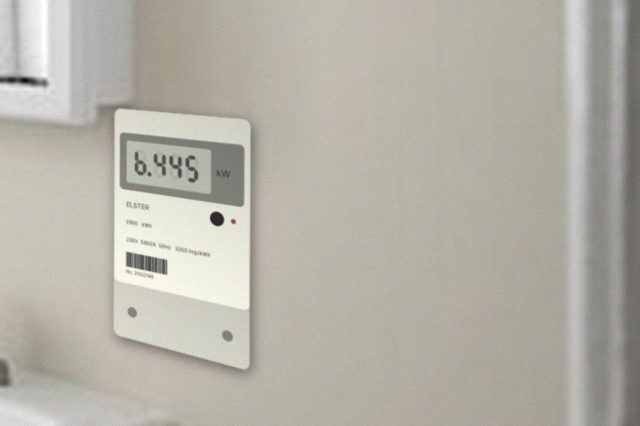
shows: 6.445 kW
